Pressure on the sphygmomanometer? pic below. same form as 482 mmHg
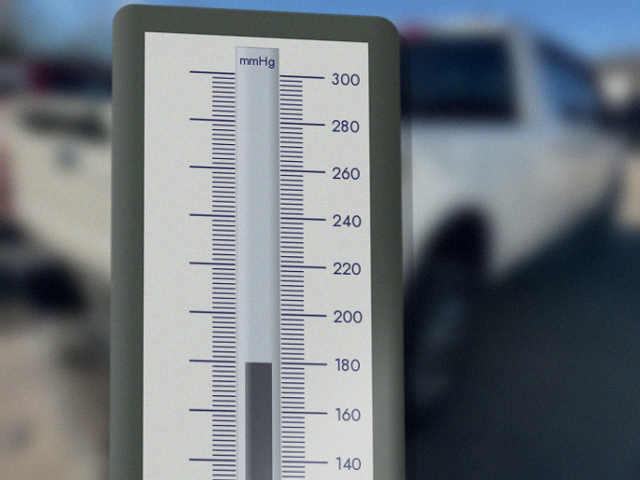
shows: 180 mmHg
